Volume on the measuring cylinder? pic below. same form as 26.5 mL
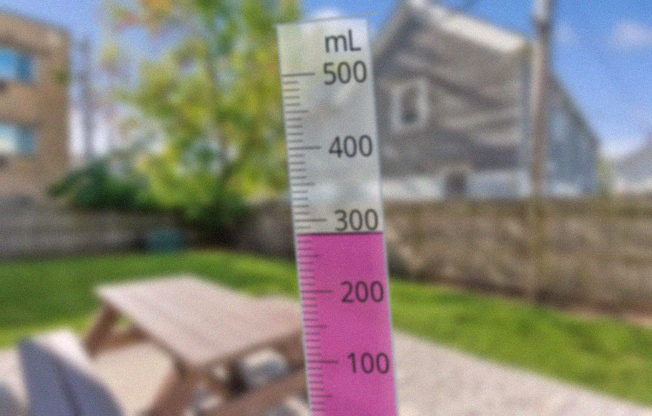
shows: 280 mL
